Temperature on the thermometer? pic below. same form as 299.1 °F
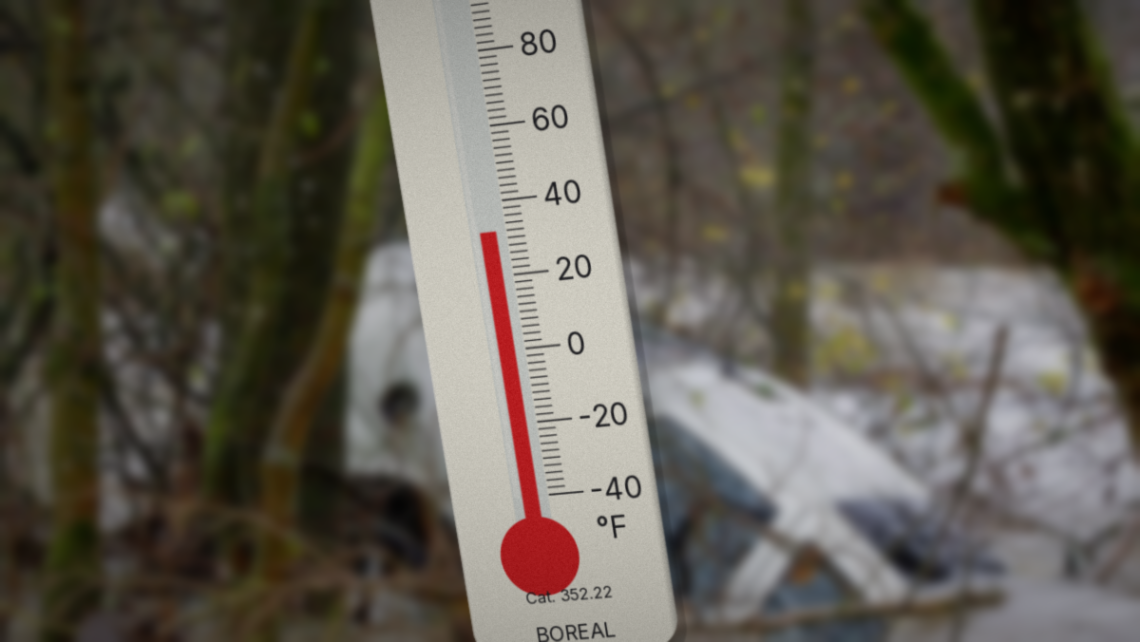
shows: 32 °F
